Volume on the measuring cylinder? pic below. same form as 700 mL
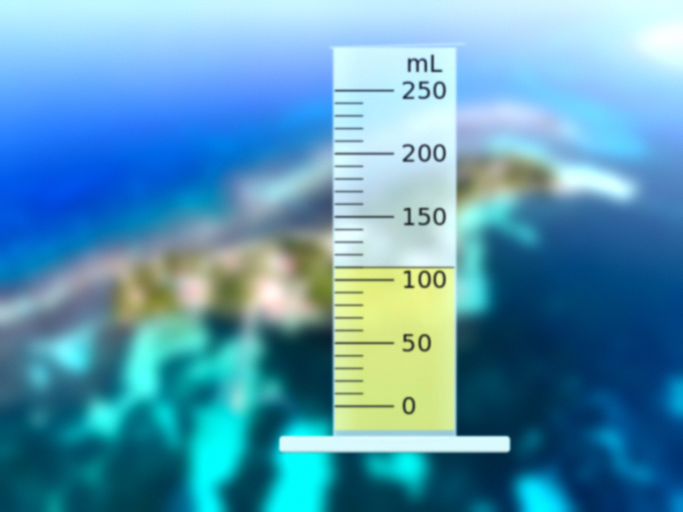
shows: 110 mL
